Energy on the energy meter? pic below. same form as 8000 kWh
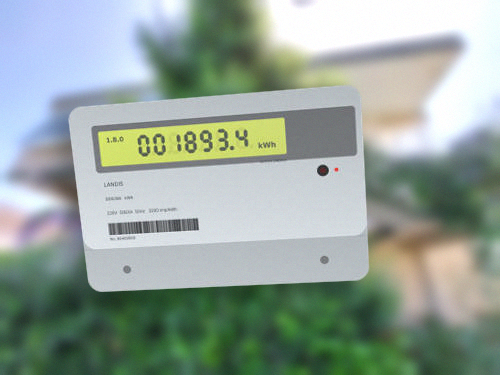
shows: 1893.4 kWh
